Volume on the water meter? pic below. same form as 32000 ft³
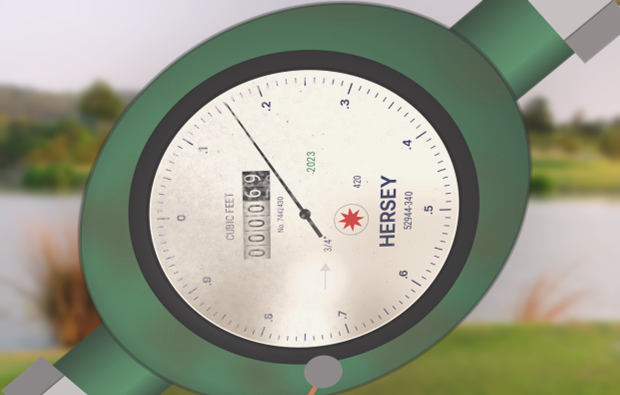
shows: 69.16 ft³
